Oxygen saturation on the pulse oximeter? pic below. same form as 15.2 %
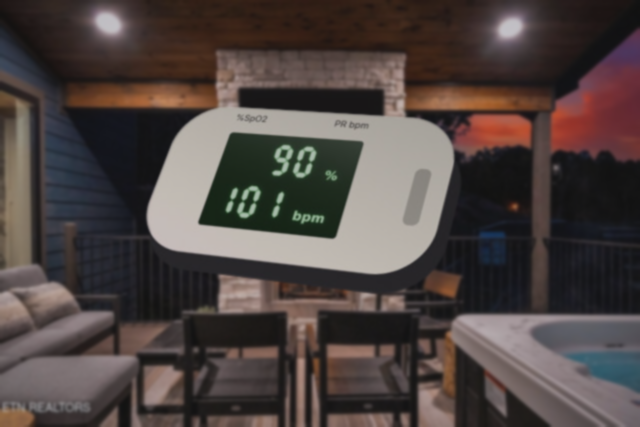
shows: 90 %
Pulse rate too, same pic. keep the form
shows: 101 bpm
